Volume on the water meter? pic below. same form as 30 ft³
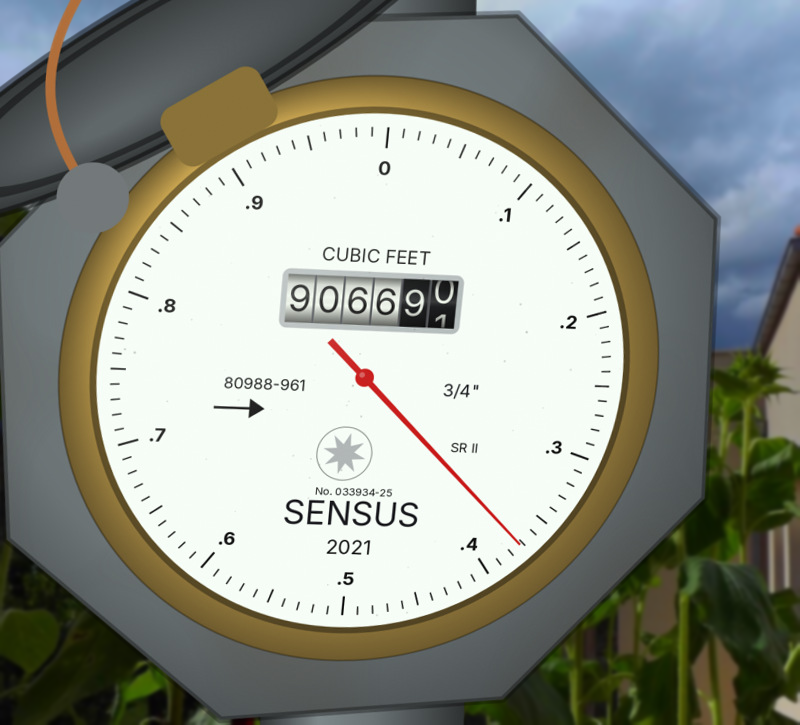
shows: 906690.37 ft³
